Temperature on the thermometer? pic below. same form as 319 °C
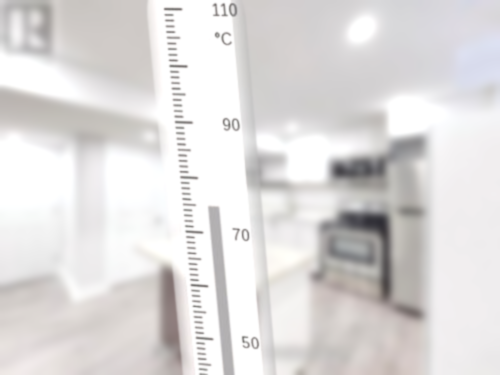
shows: 75 °C
